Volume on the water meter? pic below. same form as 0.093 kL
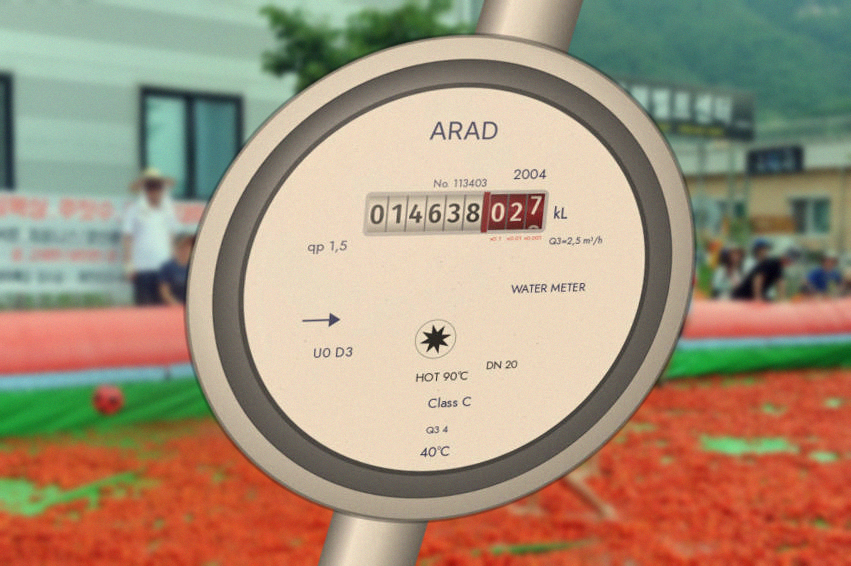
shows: 14638.027 kL
